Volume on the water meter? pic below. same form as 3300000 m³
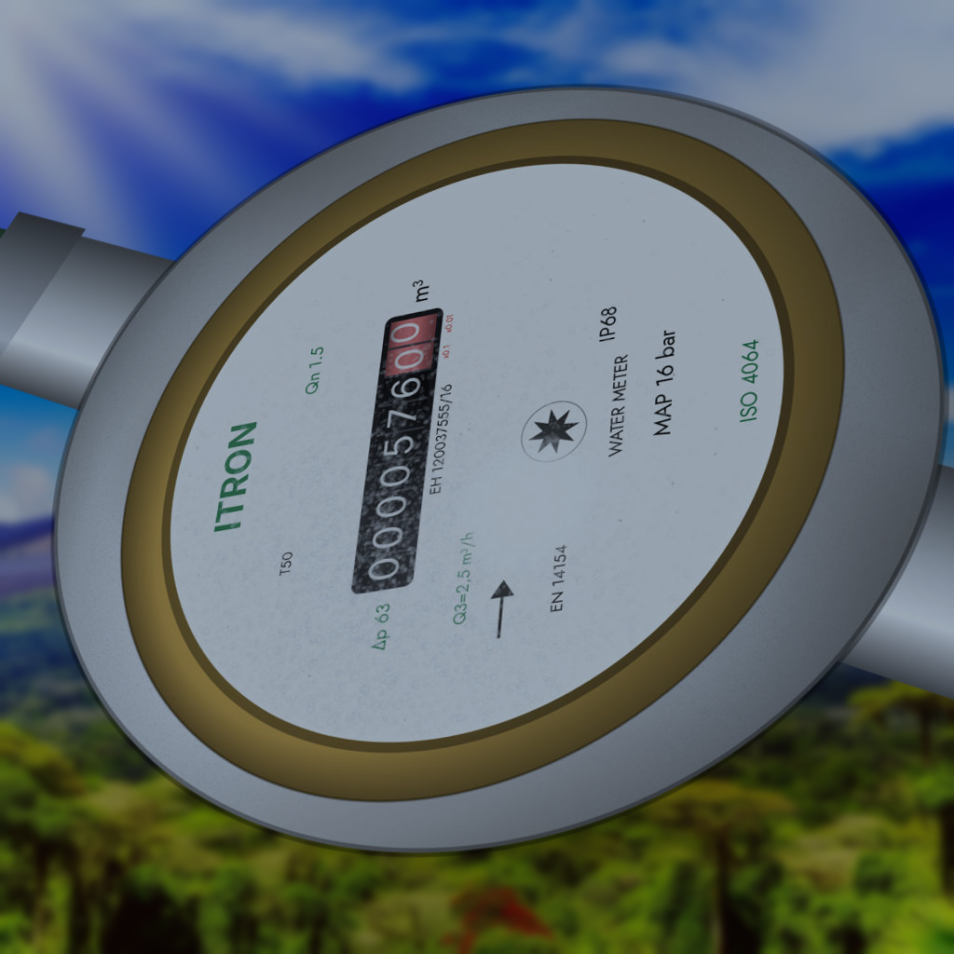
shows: 576.00 m³
